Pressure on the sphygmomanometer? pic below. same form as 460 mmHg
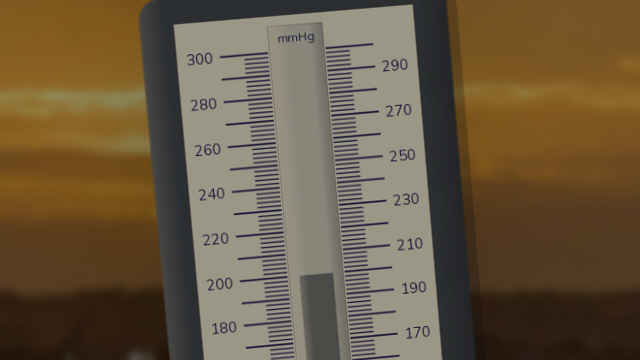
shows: 200 mmHg
